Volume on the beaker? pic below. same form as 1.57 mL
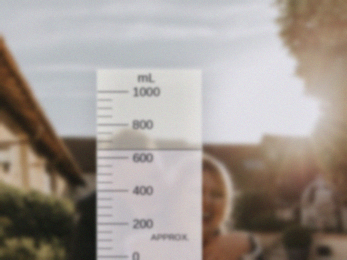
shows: 650 mL
